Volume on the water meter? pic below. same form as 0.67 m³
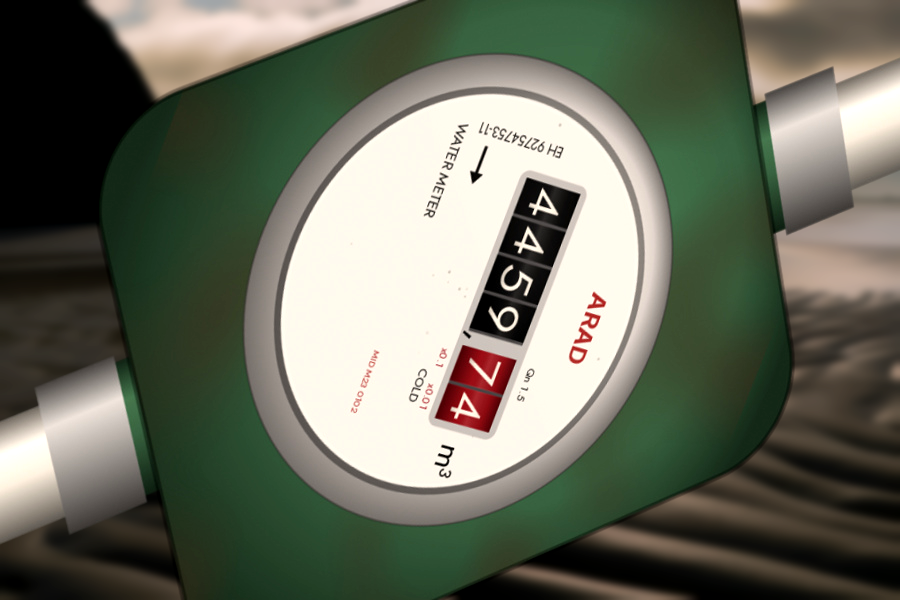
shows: 4459.74 m³
